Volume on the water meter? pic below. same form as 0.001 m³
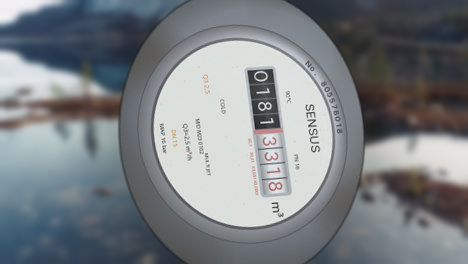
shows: 181.3318 m³
